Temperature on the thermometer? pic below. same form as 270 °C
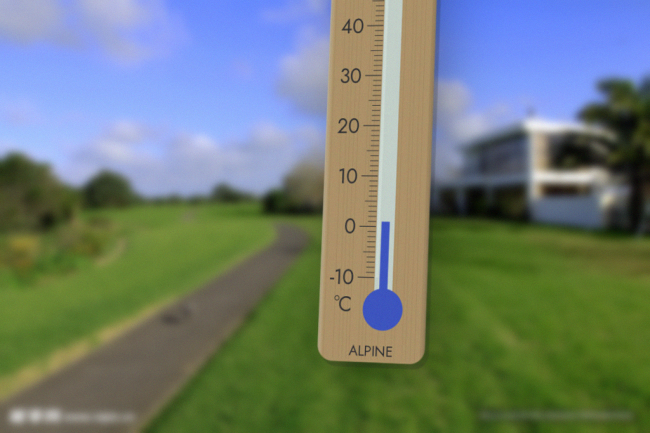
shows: 1 °C
